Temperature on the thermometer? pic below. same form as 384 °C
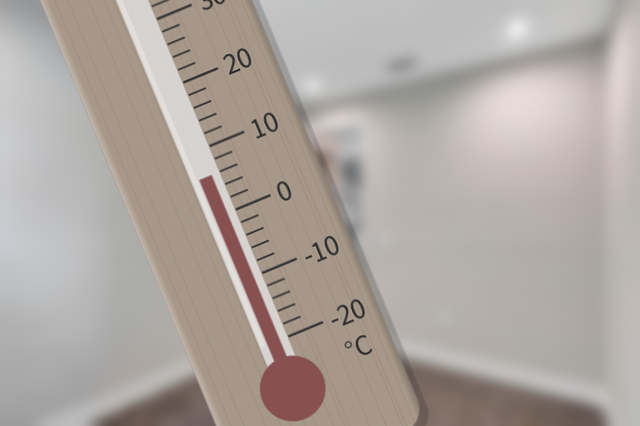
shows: 6 °C
